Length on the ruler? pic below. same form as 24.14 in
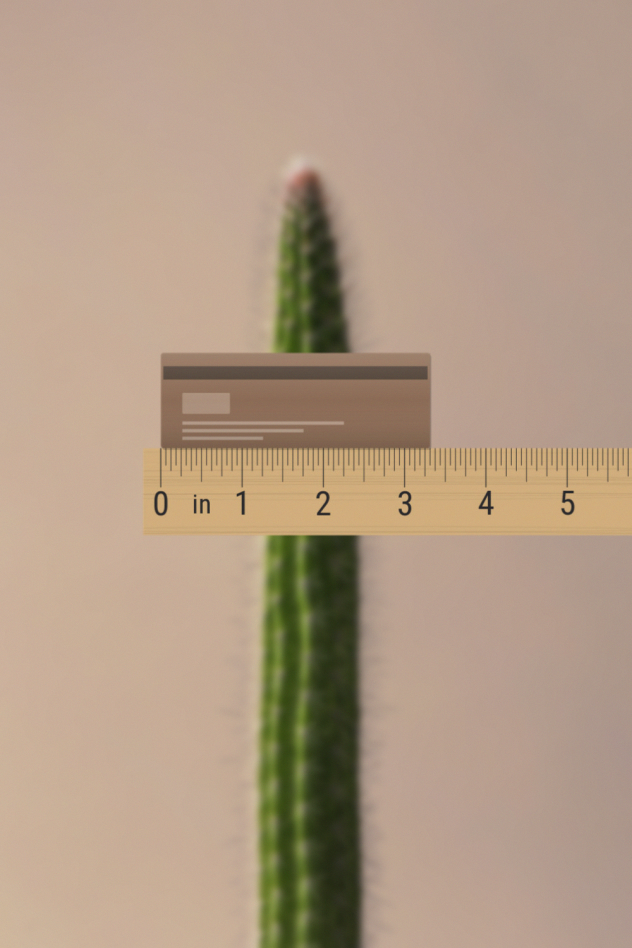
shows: 3.3125 in
